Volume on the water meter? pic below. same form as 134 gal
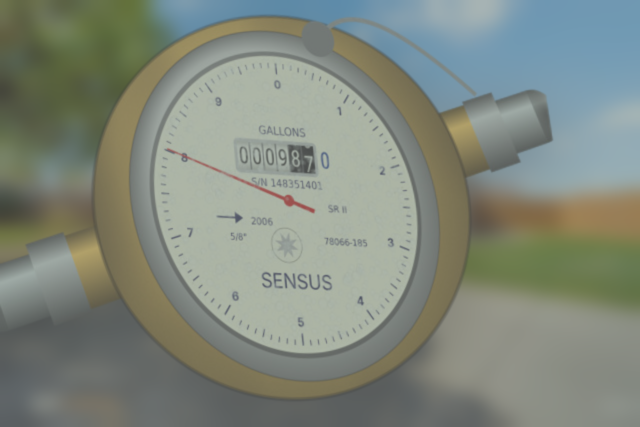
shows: 9868.0 gal
